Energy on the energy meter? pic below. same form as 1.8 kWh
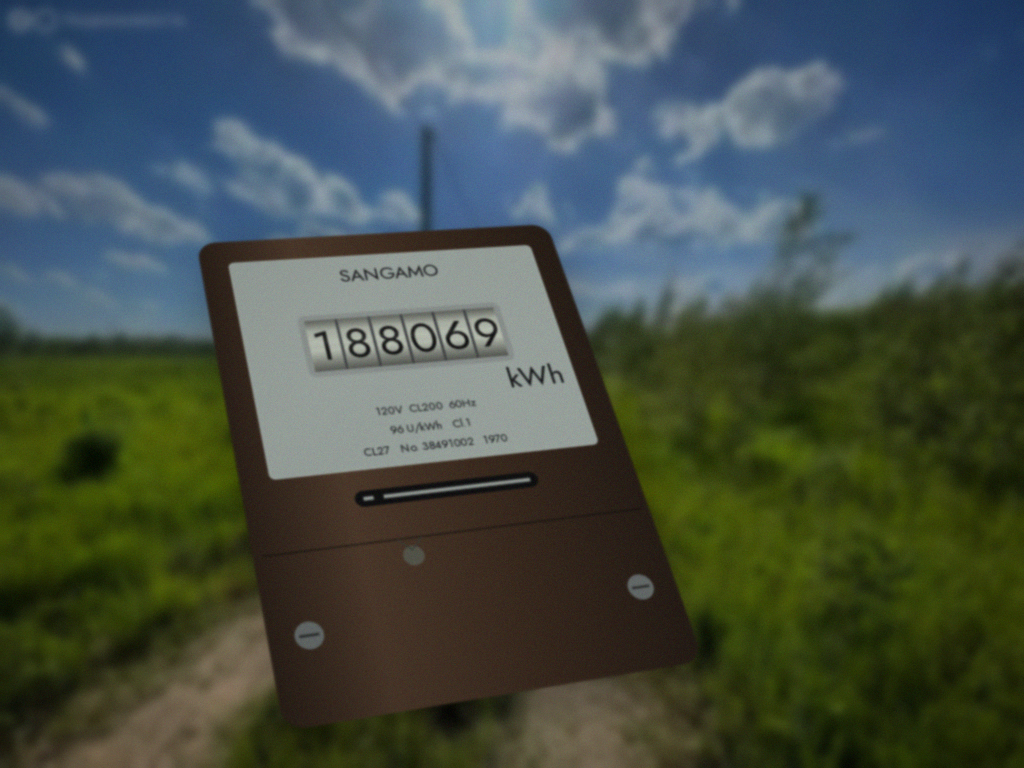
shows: 188069 kWh
